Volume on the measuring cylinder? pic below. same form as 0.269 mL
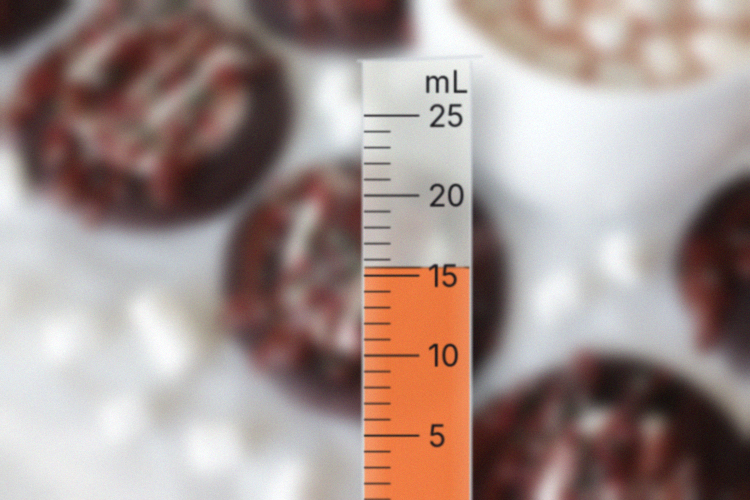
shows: 15.5 mL
